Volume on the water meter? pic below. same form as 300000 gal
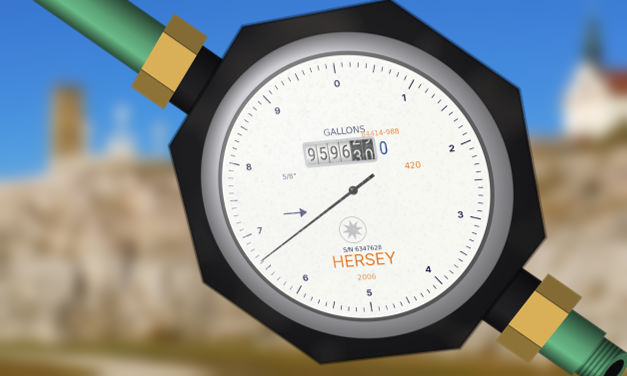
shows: 9596296.6 gal
